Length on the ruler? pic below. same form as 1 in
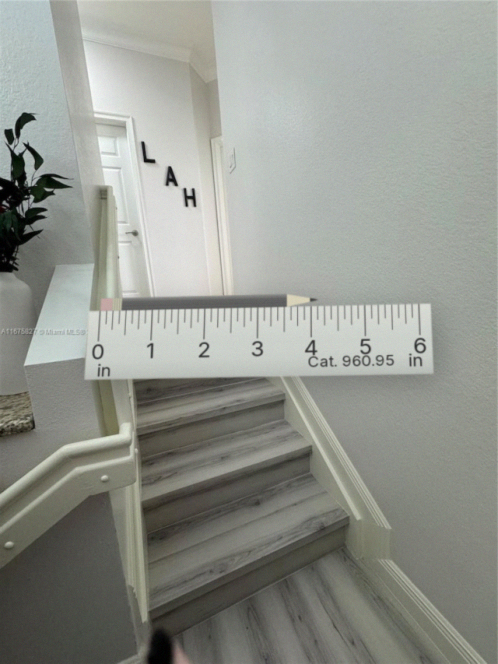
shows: 4.125 in
